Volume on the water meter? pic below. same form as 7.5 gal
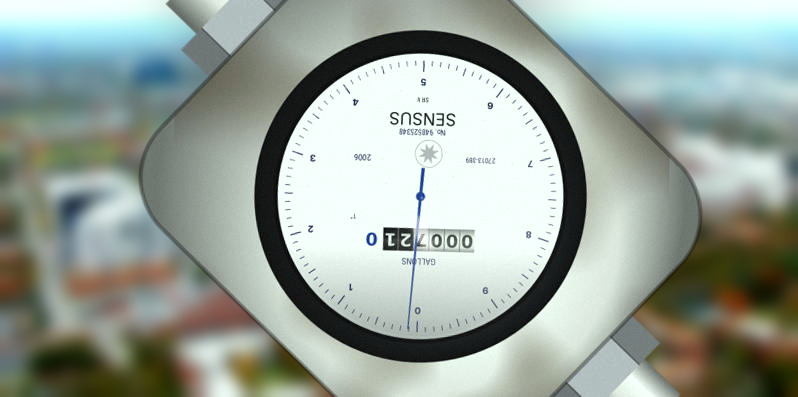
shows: 7210.1 gal
